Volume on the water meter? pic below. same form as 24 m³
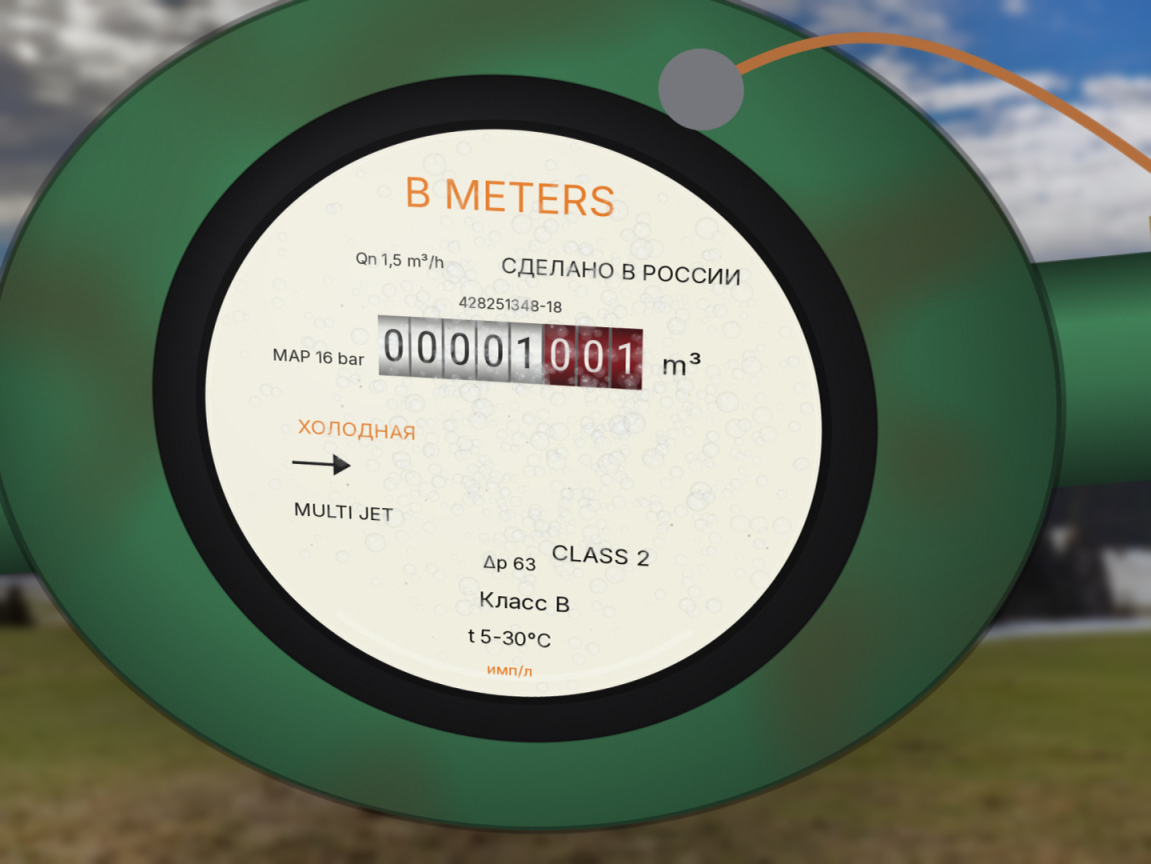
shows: 1.001 m³
